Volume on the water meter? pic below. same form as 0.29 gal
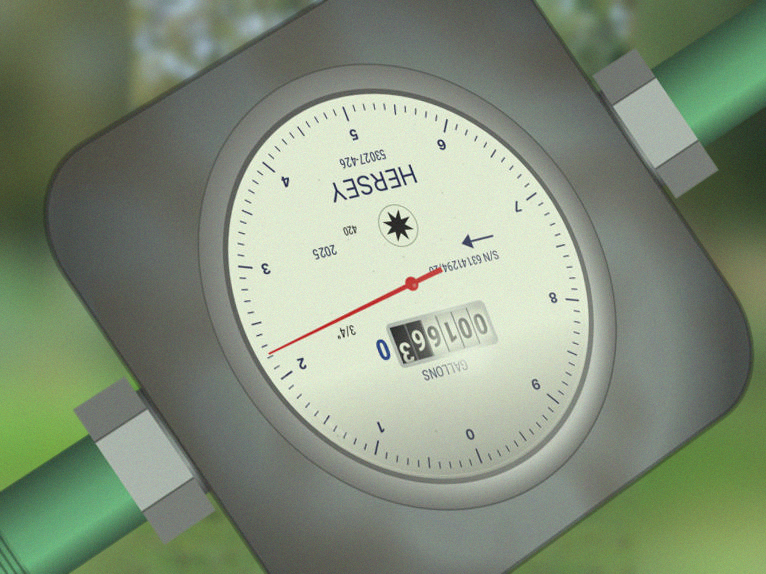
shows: 16632.2 gal
